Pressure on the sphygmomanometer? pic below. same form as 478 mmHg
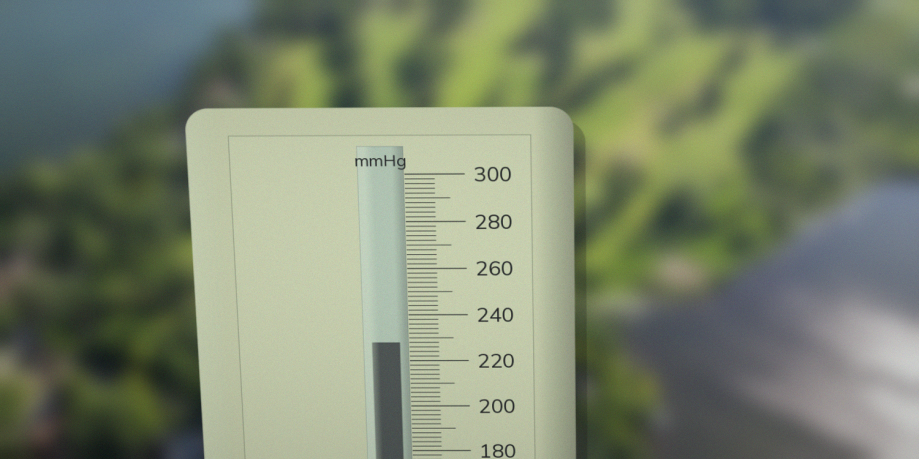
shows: 228 mmHg
